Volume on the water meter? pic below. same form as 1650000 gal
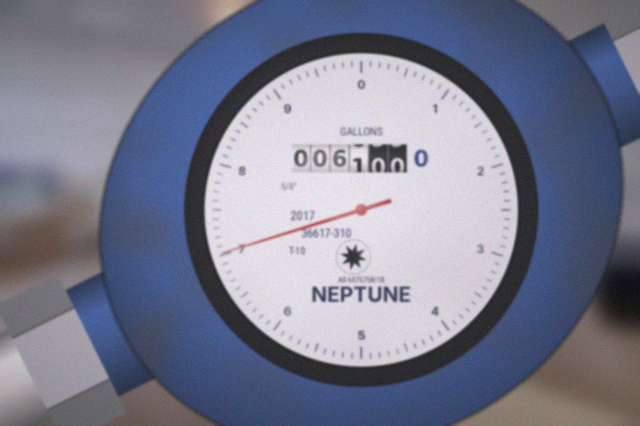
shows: 60997.0 gal
